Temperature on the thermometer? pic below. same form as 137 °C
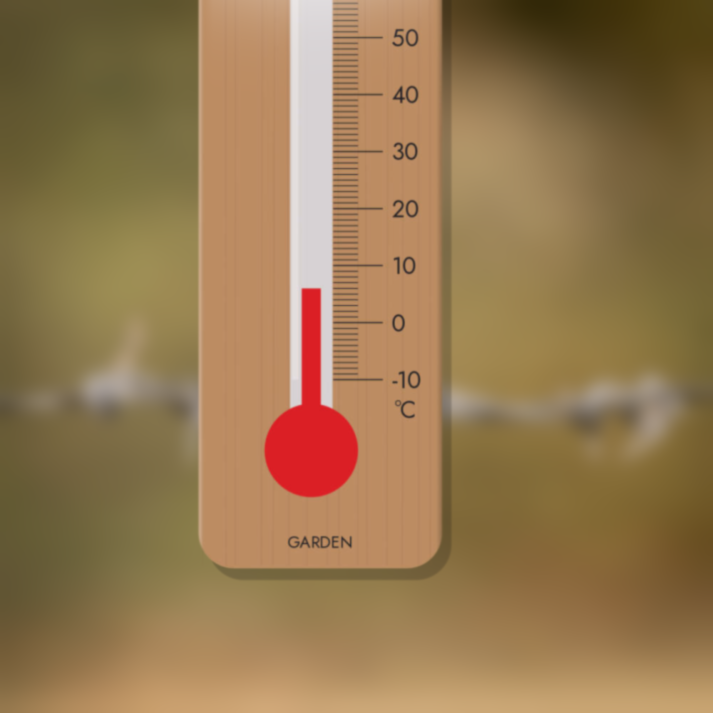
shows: 6 °C
